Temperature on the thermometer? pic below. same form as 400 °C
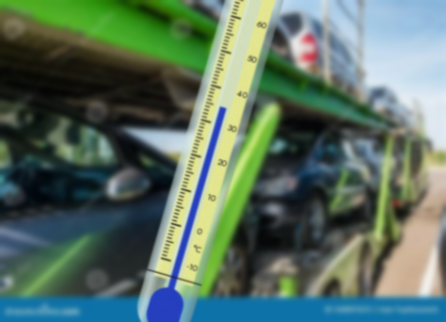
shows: 35 °C
